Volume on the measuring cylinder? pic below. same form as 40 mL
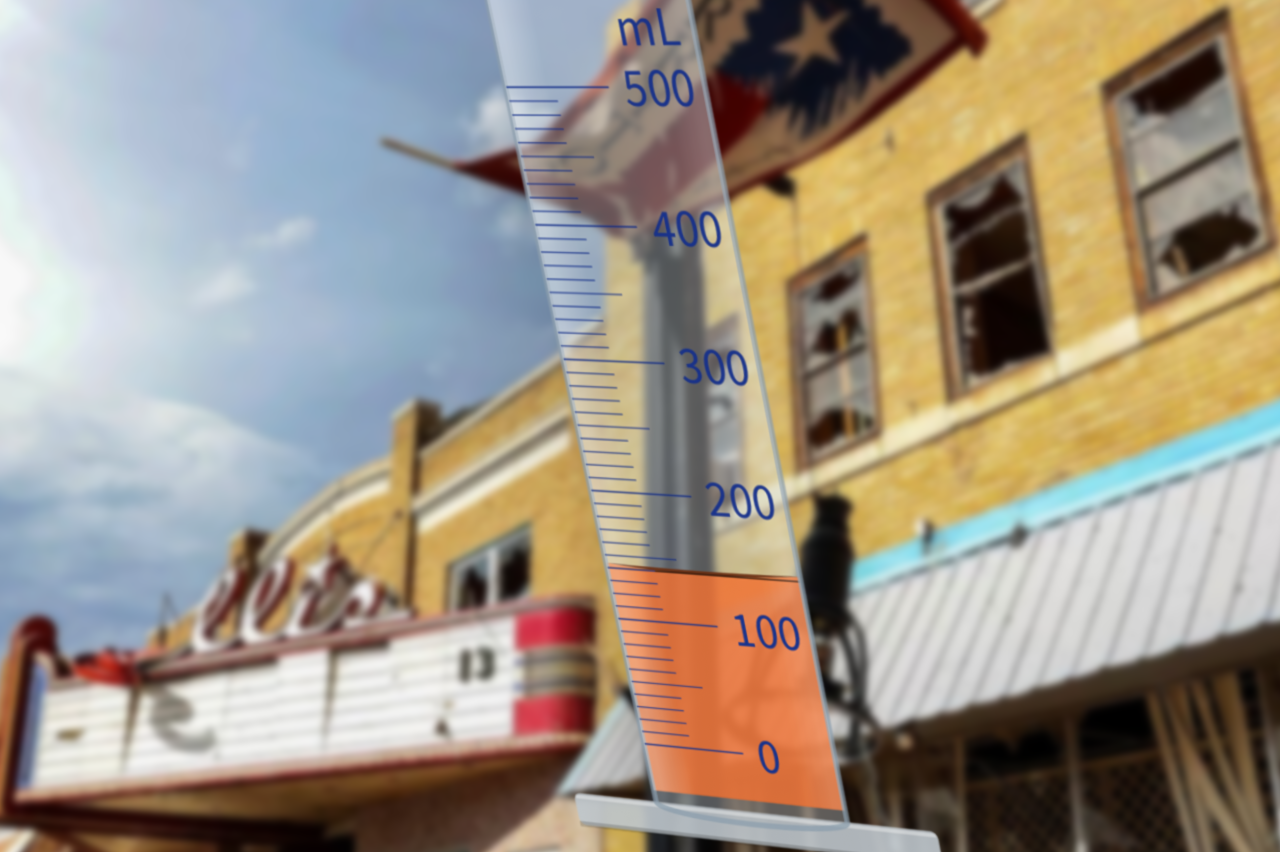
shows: 140 mL
